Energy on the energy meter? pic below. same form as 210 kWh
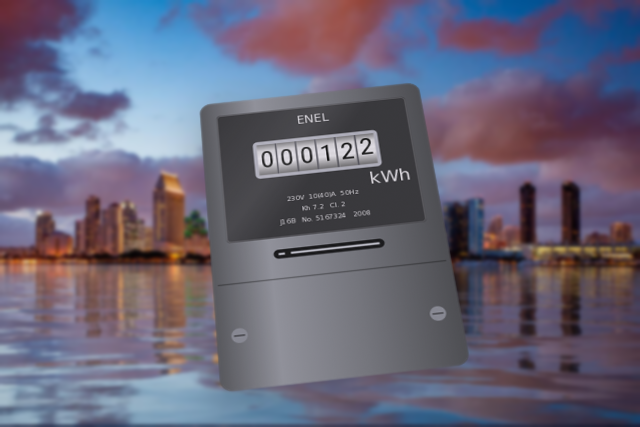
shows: 122 kWh
